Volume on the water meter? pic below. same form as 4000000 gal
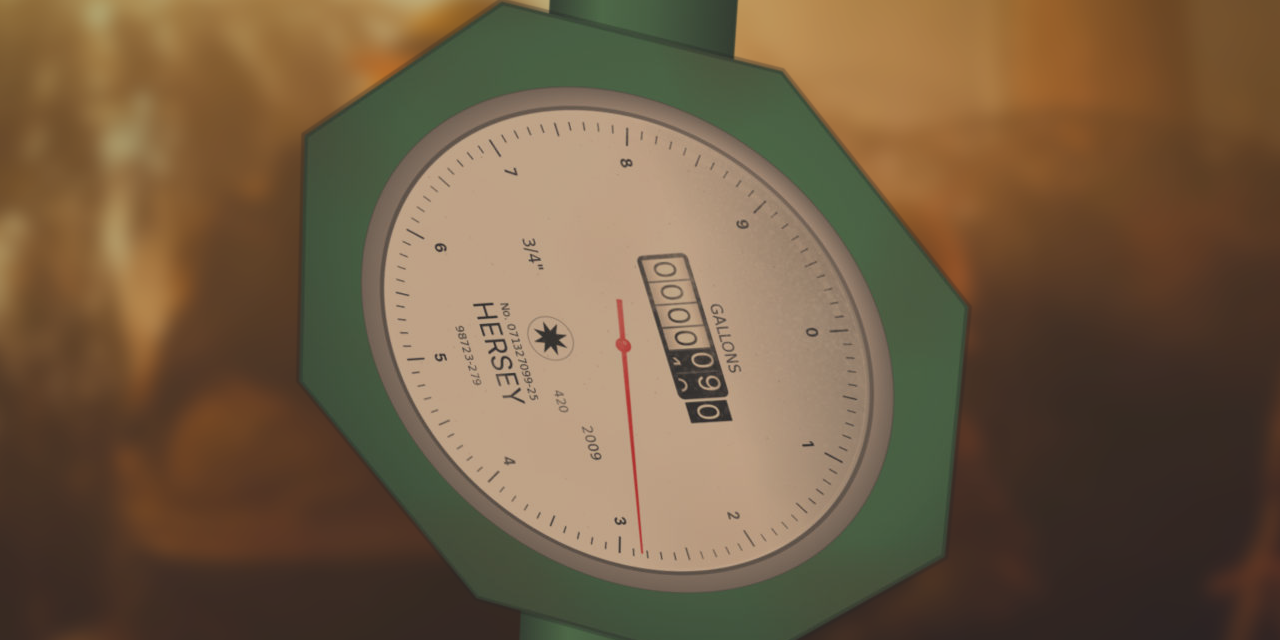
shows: 92.8 gal
